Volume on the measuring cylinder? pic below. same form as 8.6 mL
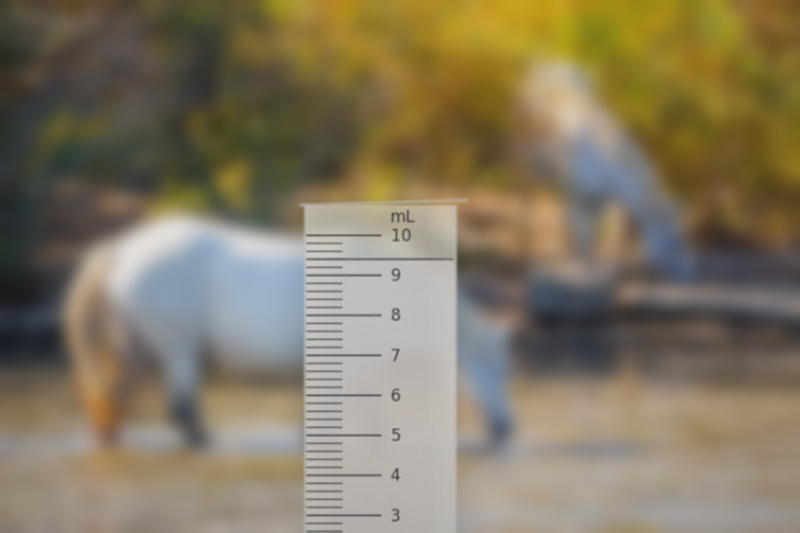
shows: 9.4 mL
